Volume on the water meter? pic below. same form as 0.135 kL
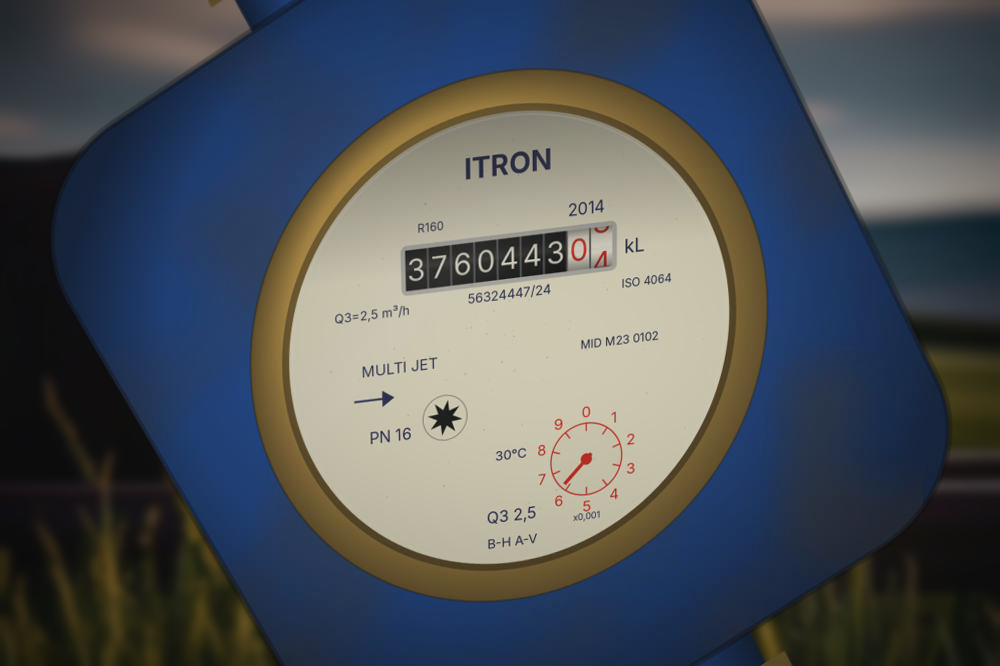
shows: 3760443.036 kL
